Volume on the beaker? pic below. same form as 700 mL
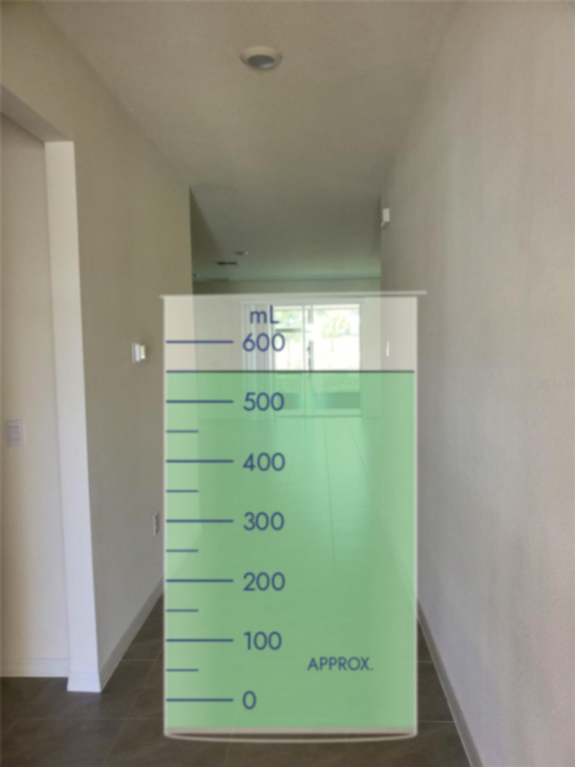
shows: 550 mL
